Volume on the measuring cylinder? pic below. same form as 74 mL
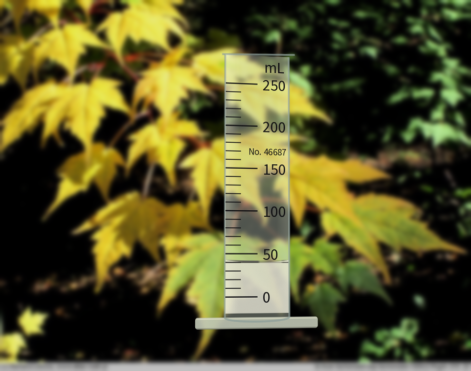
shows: 40 mL
